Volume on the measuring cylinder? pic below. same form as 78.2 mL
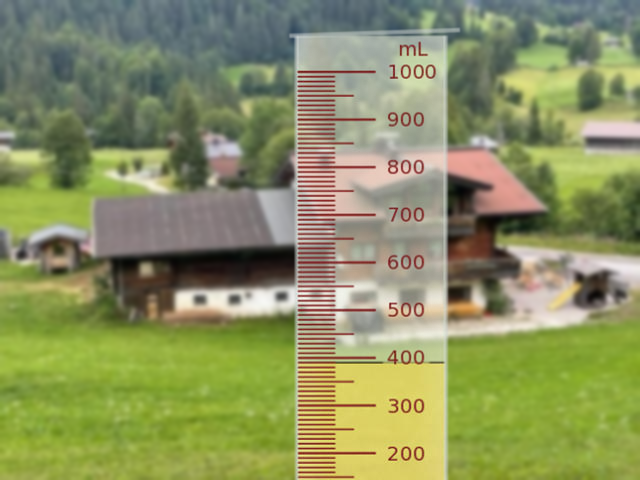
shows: 390 mL
